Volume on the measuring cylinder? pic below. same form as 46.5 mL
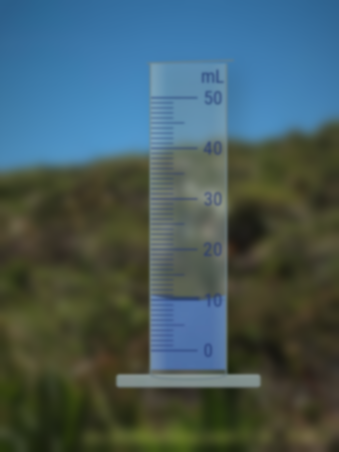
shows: 10 mL
